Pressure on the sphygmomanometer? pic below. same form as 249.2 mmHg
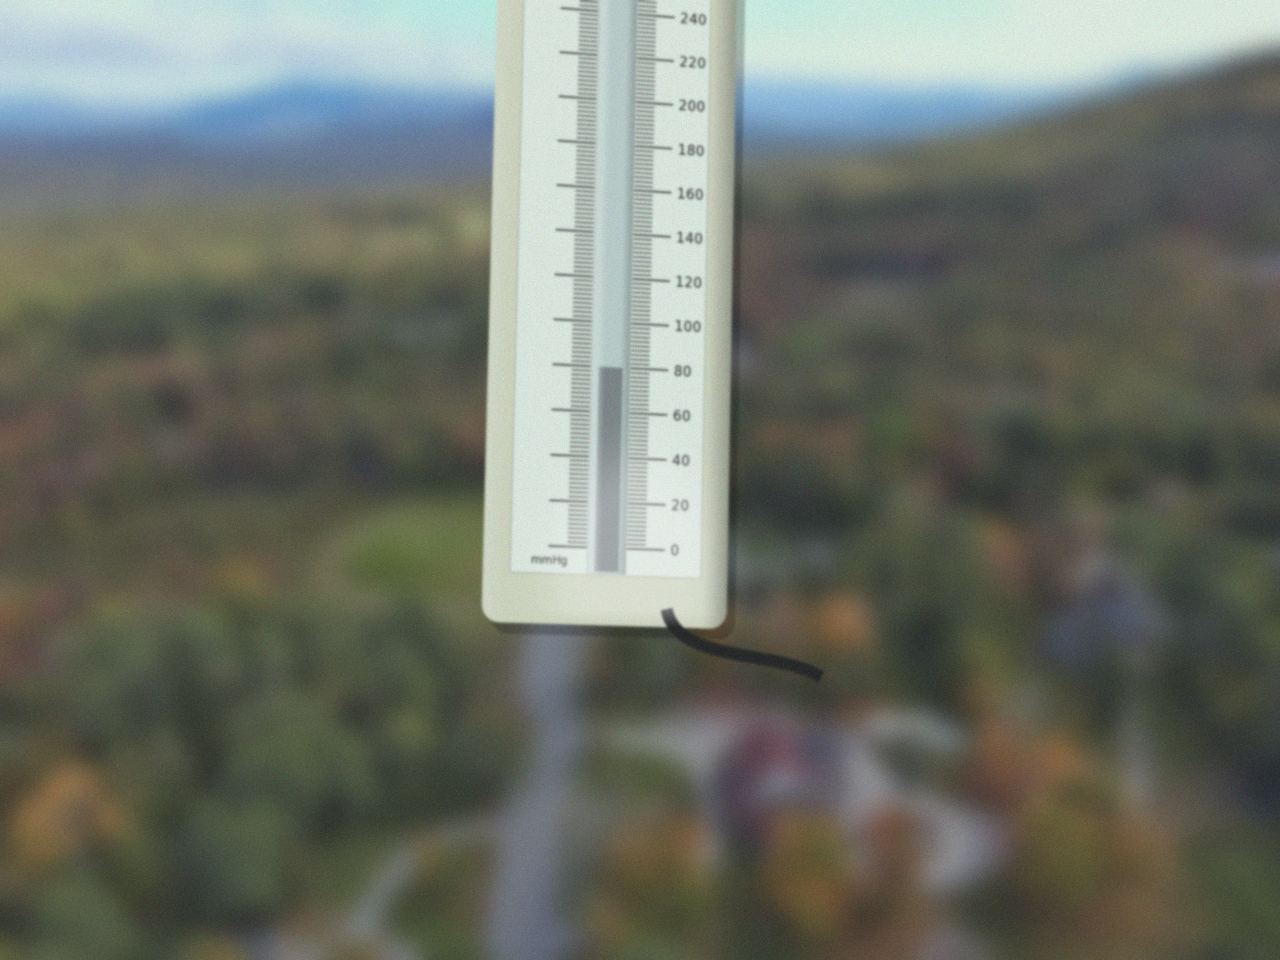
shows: 80 mmHg
